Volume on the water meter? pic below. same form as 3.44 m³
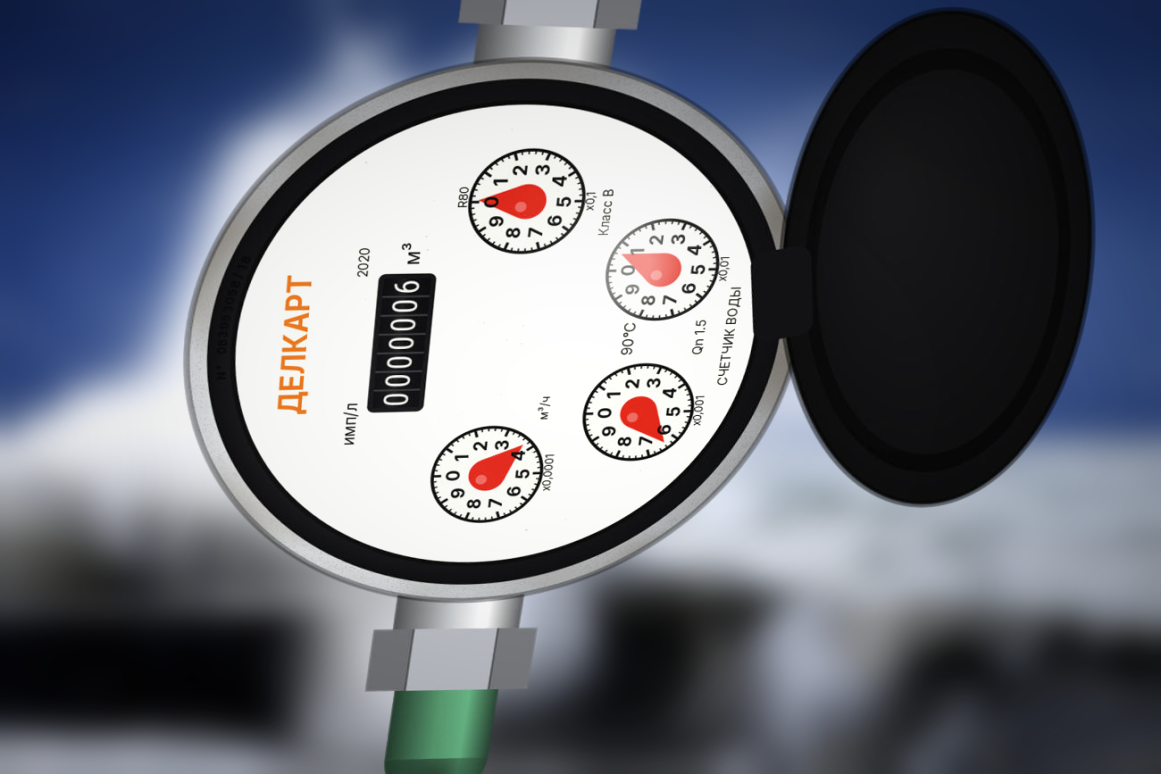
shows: 6.0063 m³
